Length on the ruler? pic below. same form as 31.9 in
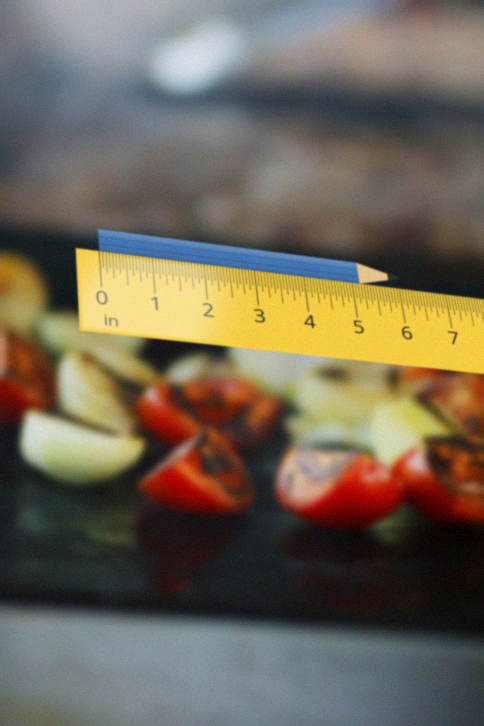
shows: 6 in
